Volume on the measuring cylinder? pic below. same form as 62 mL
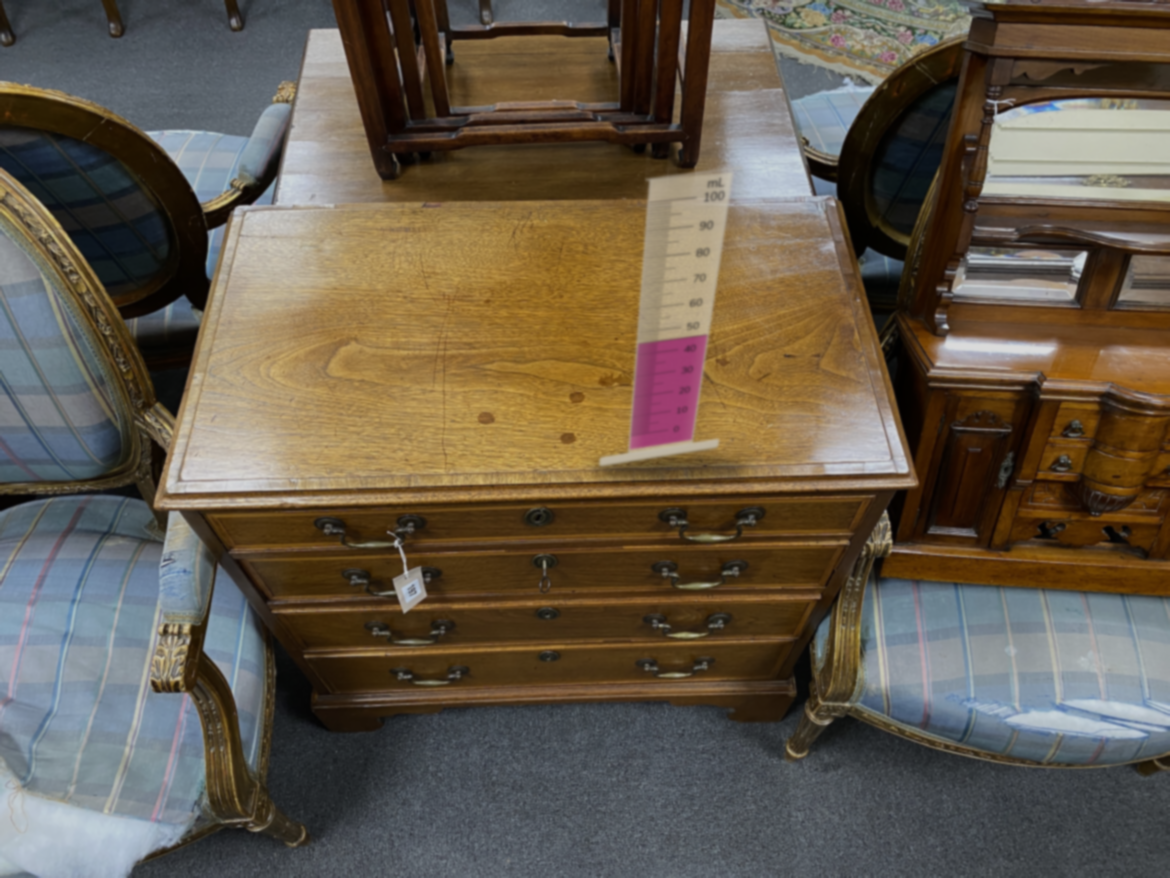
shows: 45 mL
